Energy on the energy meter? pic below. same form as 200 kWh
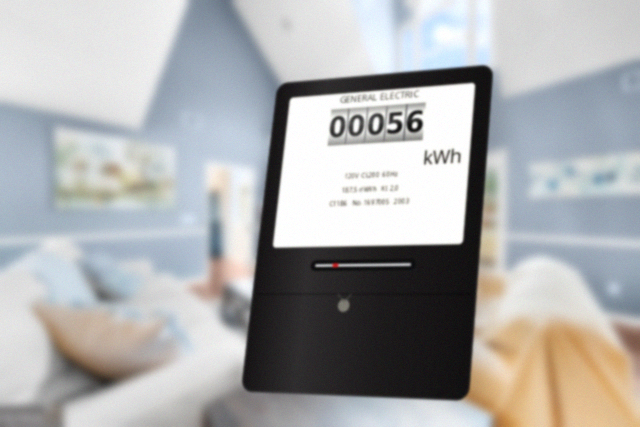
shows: 56 kWh
